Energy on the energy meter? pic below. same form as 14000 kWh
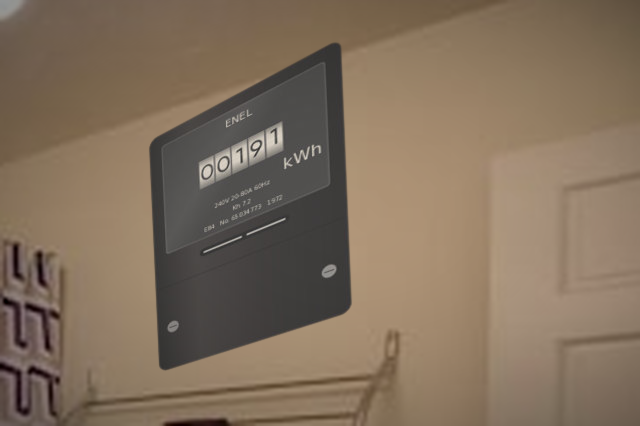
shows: 191 kWh
